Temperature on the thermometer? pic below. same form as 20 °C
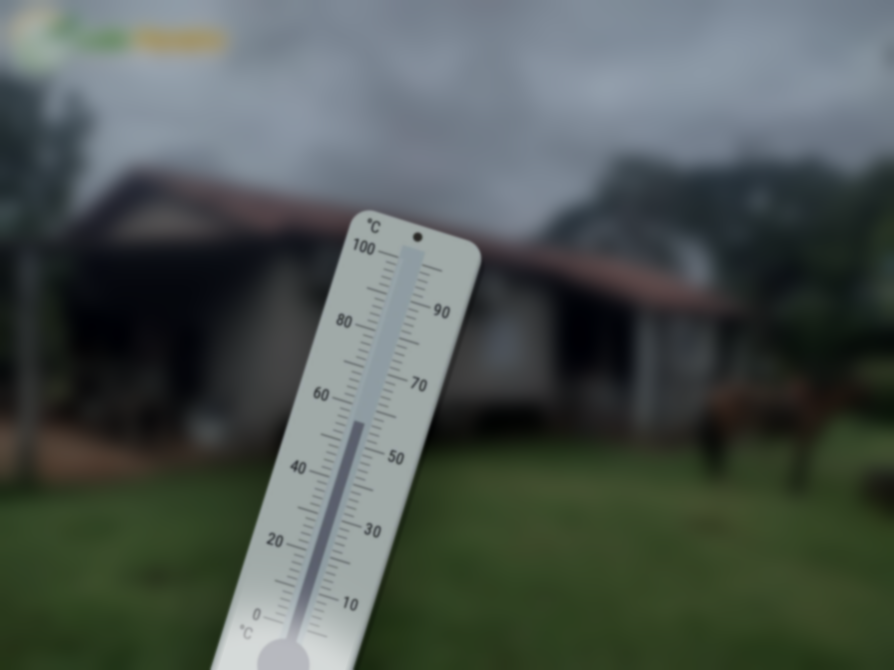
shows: 56 °C
